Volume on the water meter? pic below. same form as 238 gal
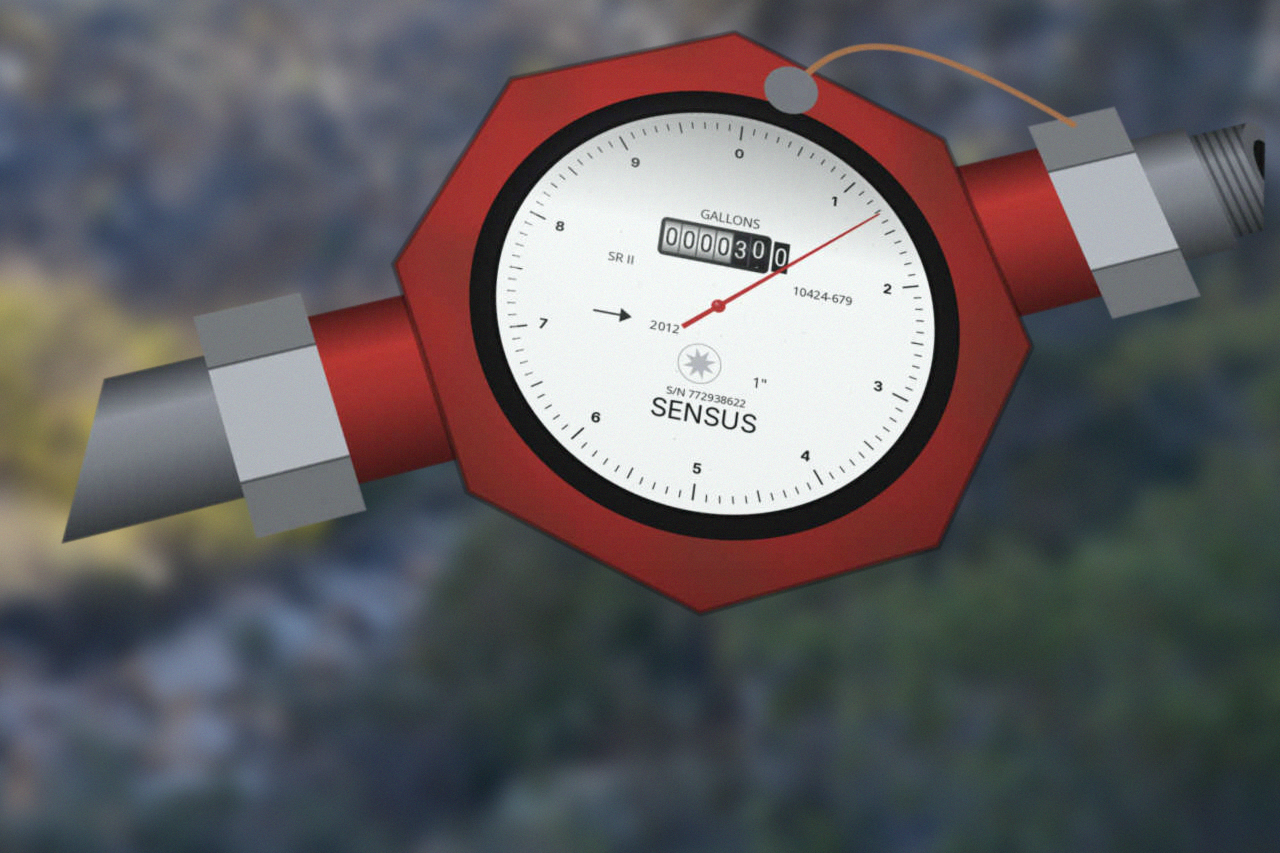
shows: 301.3 gal
